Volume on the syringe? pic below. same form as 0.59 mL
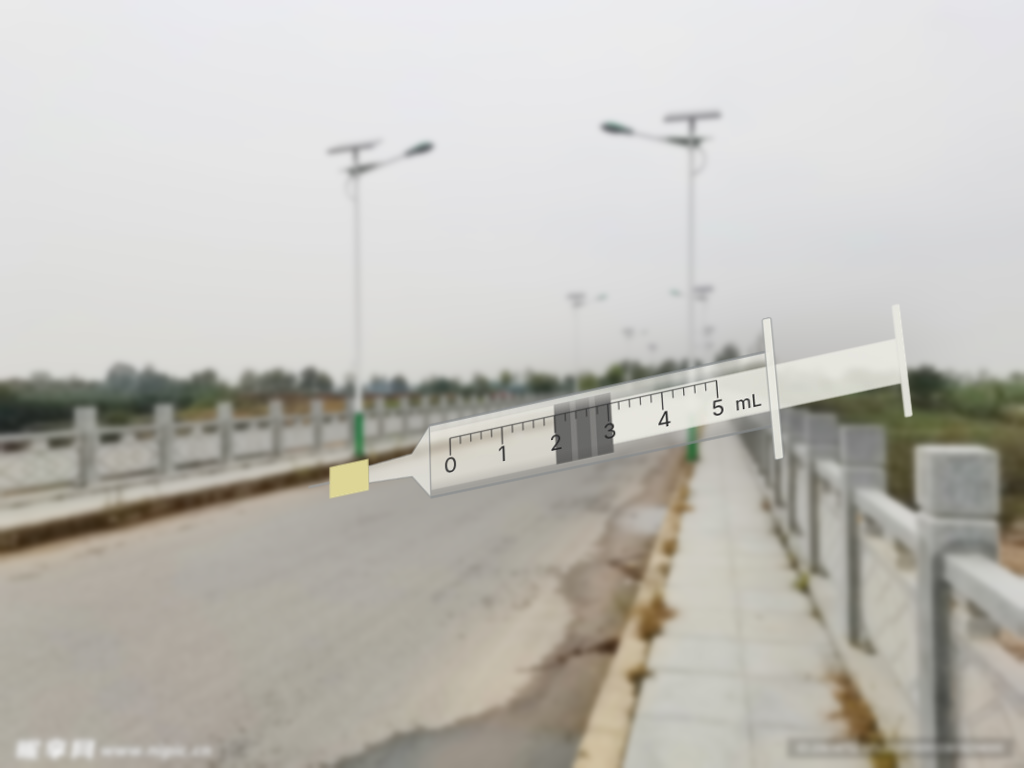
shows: 2 mL
